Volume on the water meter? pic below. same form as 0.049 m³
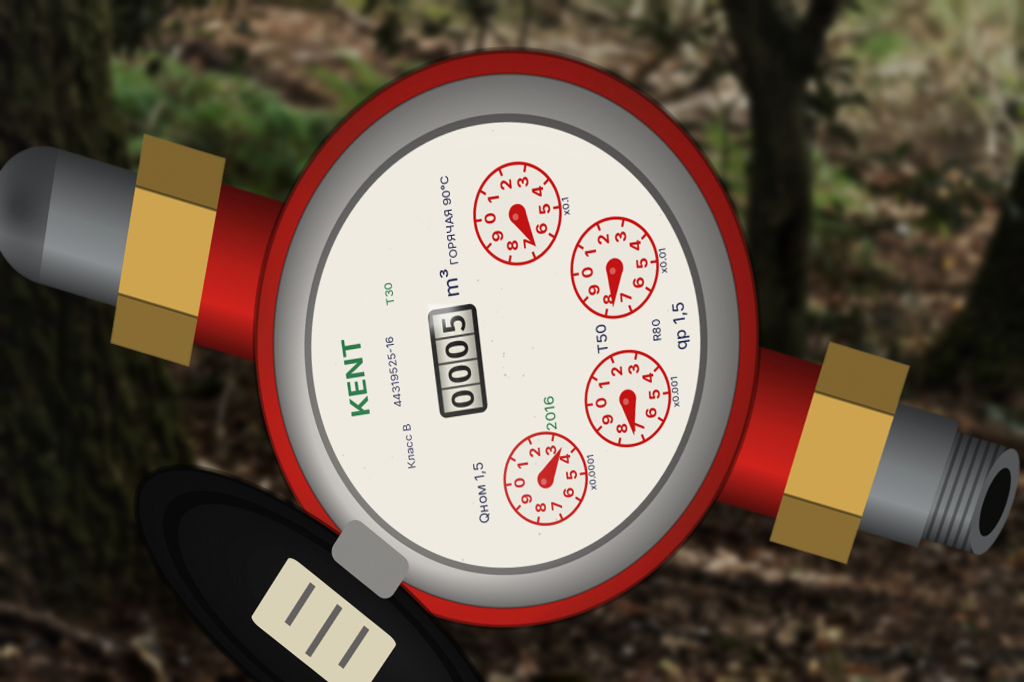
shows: 5.6773 m³
